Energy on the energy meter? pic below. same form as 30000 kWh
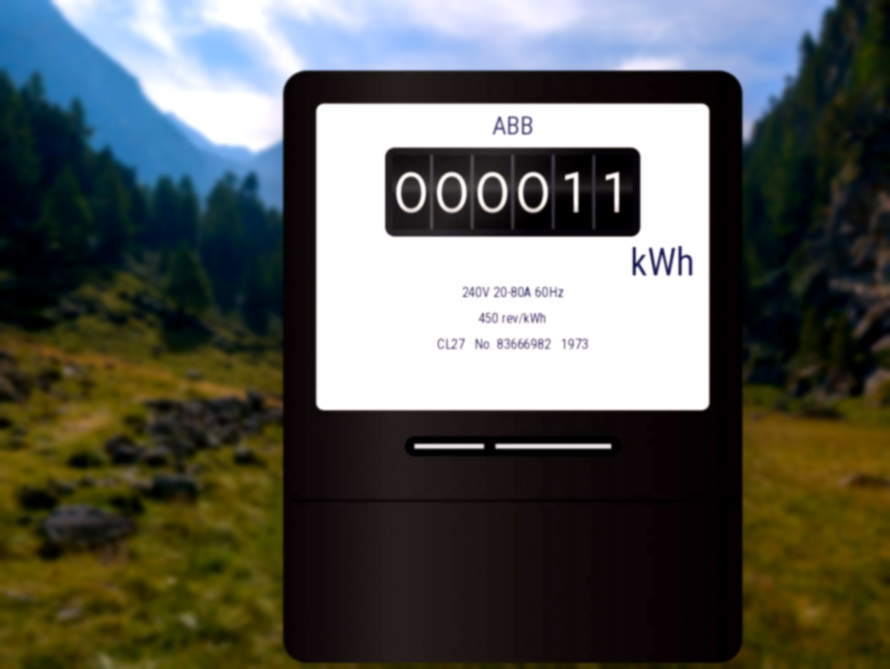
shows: 11 kWh
